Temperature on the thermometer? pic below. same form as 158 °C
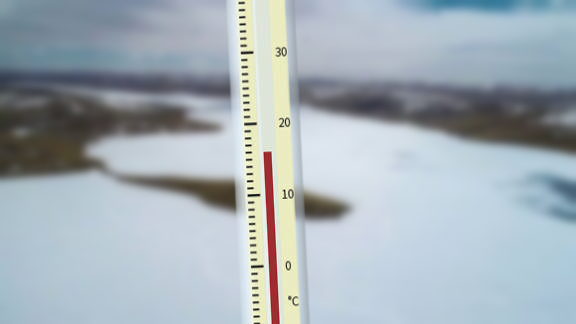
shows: 16 °C
